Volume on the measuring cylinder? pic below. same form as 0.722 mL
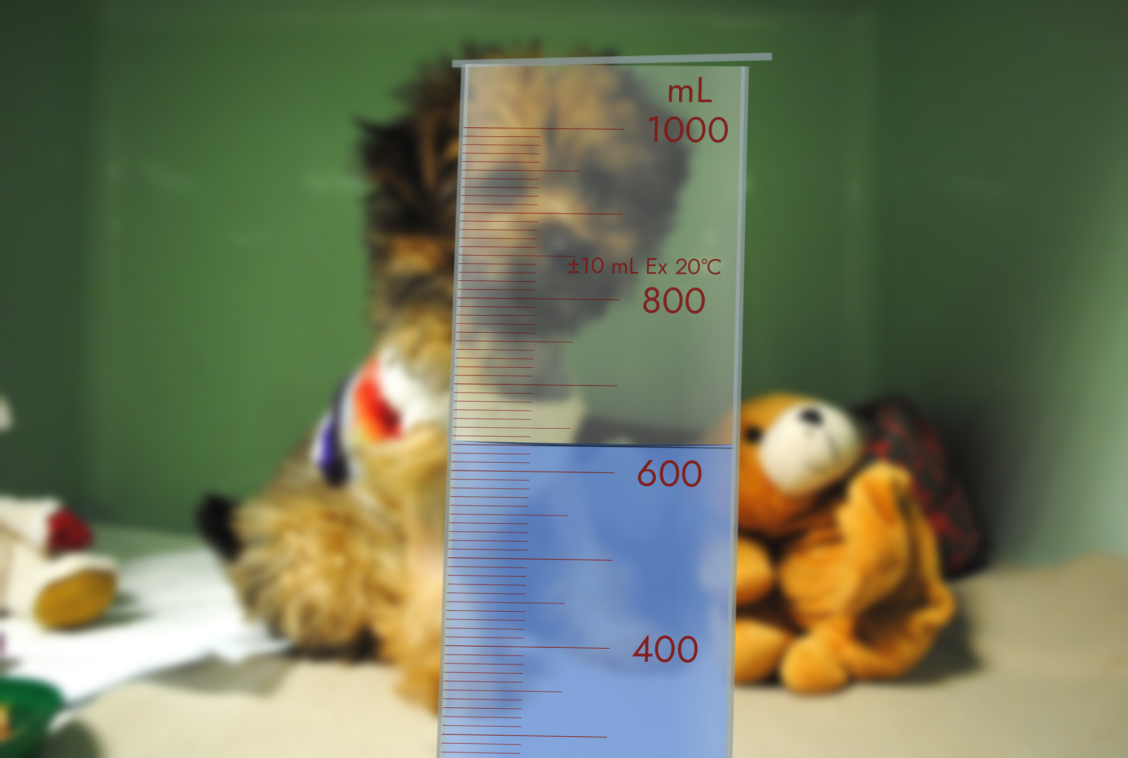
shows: 630 mL
